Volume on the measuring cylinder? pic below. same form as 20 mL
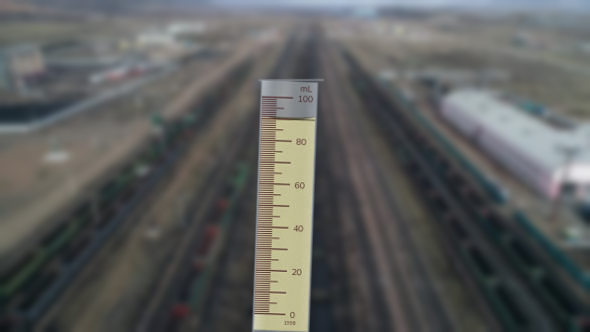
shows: 90 mL
